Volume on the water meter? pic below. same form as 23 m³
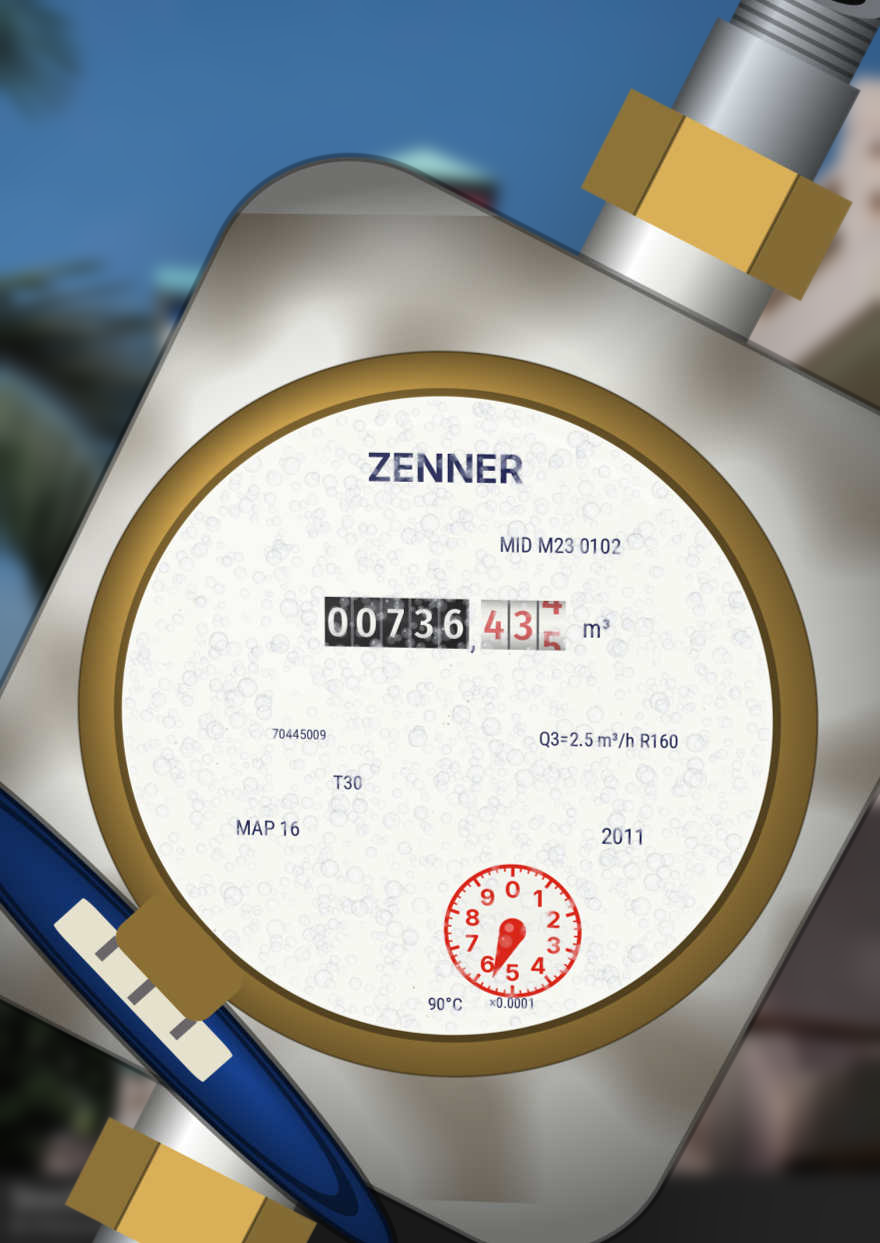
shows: 736.4345 m³
